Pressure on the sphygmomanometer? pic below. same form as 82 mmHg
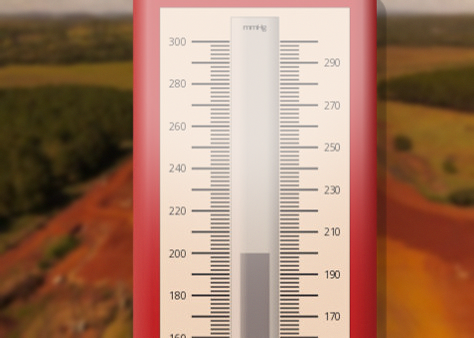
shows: 200 mmHg
